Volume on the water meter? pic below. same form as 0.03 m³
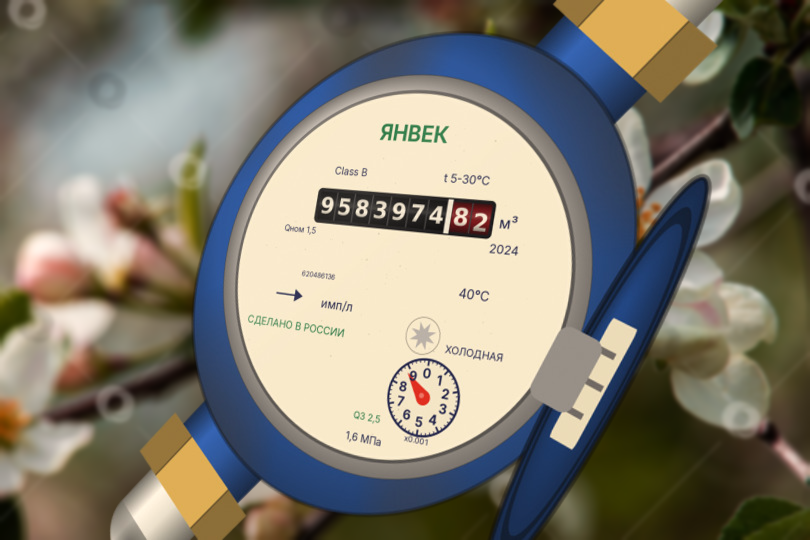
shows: 9583974.818 m³
